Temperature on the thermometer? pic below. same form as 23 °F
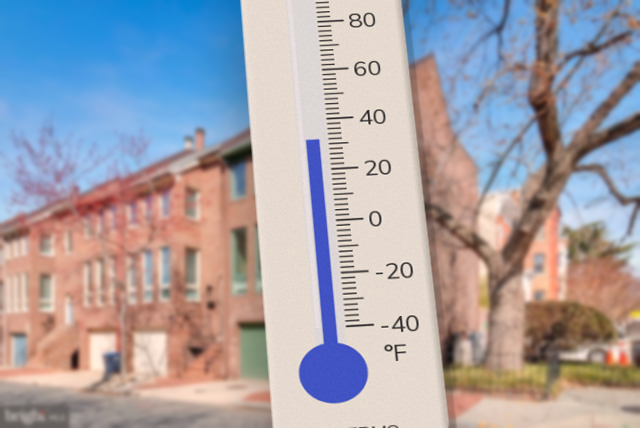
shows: 32 °F
